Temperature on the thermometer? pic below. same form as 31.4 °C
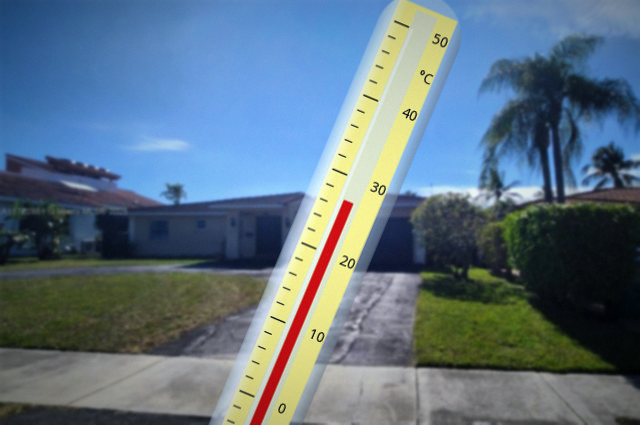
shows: 27 °C
